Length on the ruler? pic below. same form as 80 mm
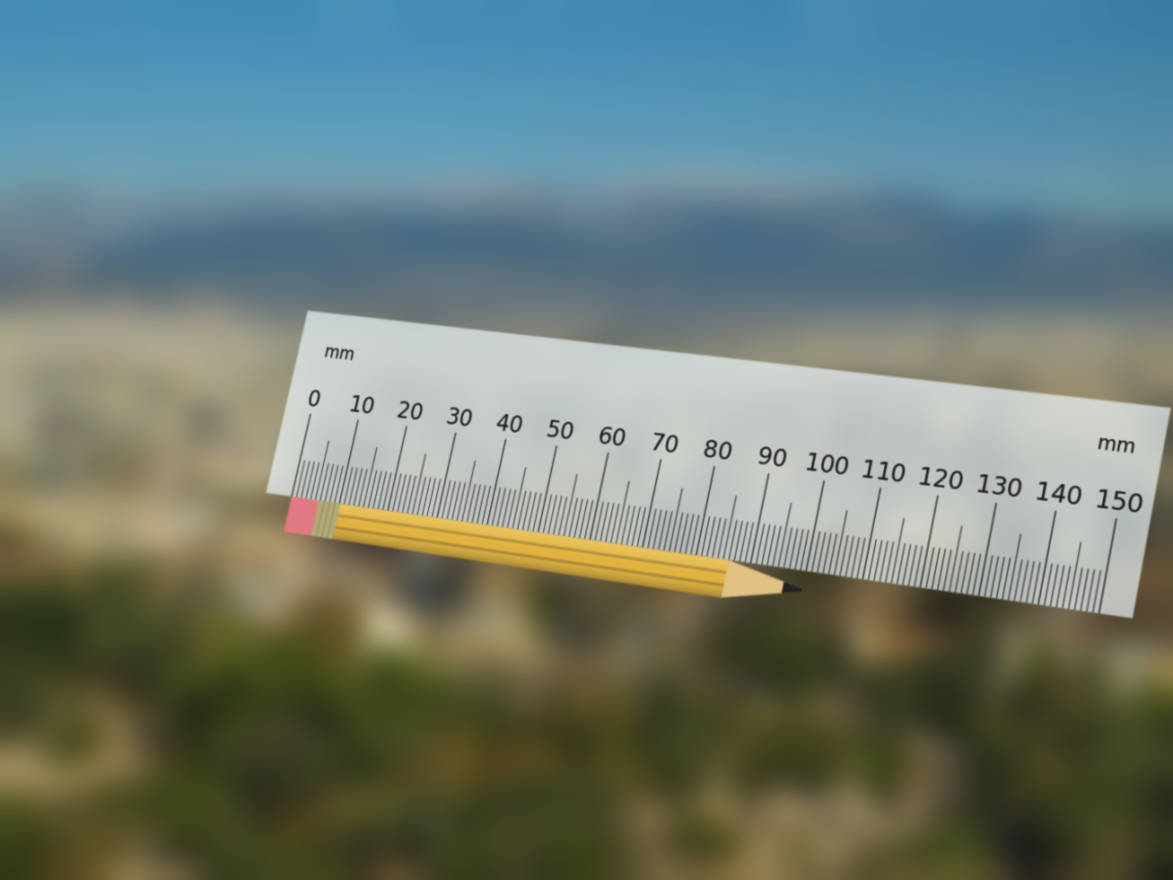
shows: 100 mm
